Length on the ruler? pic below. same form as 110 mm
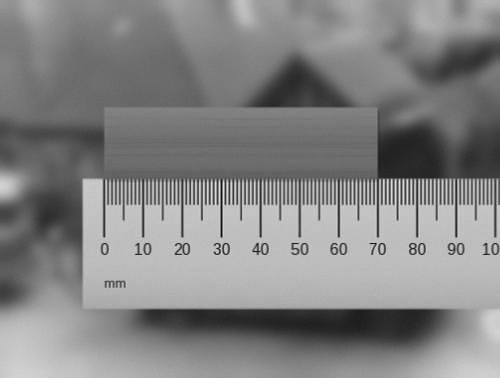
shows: 70 mm
